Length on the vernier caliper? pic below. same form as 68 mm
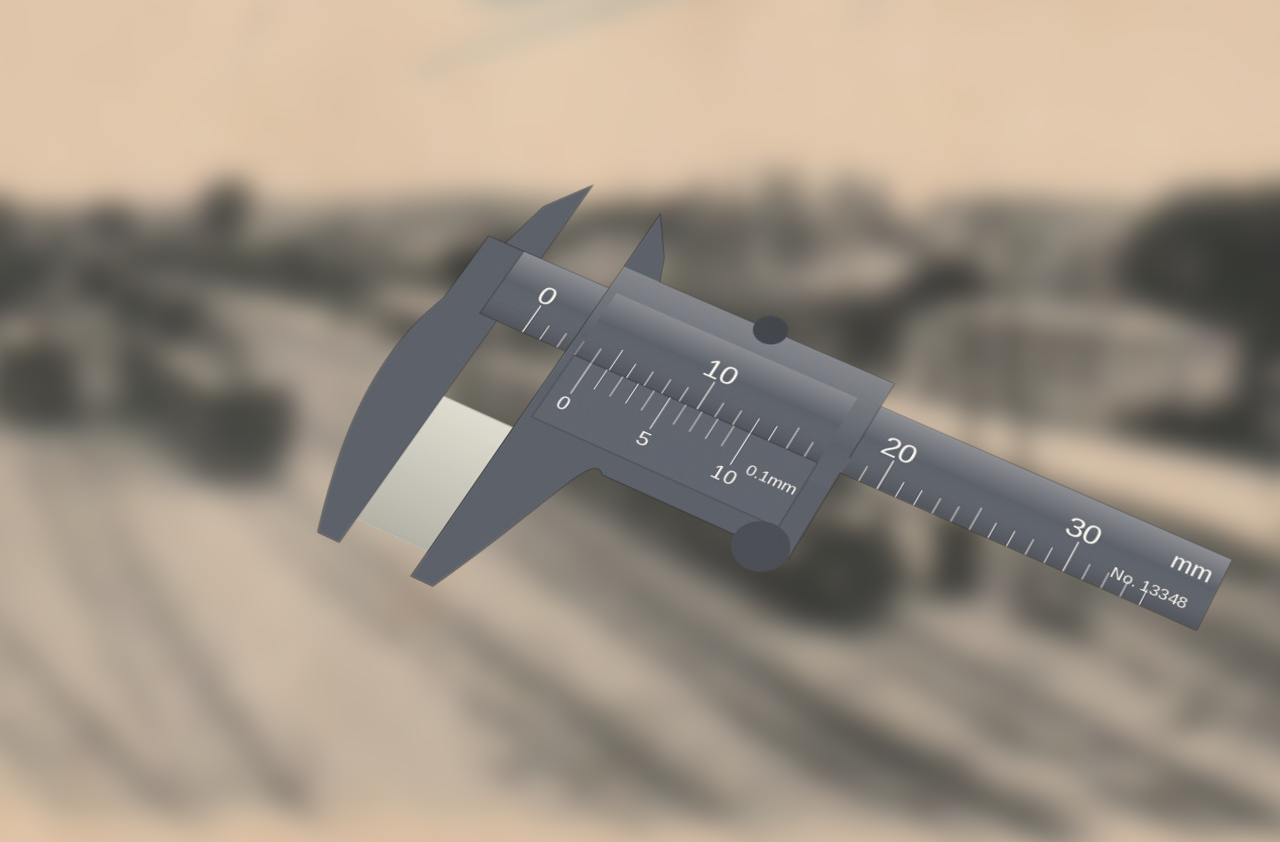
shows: 4.0 mm
